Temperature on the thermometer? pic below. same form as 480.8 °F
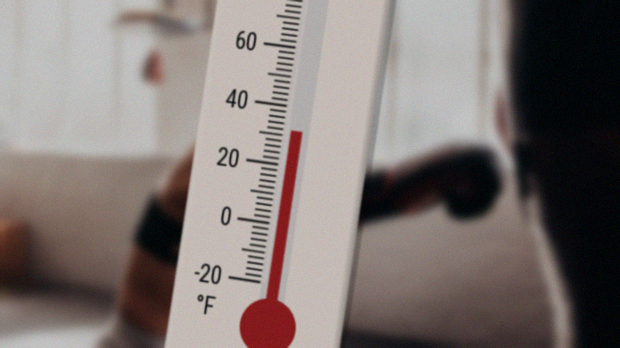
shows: 32 °F
